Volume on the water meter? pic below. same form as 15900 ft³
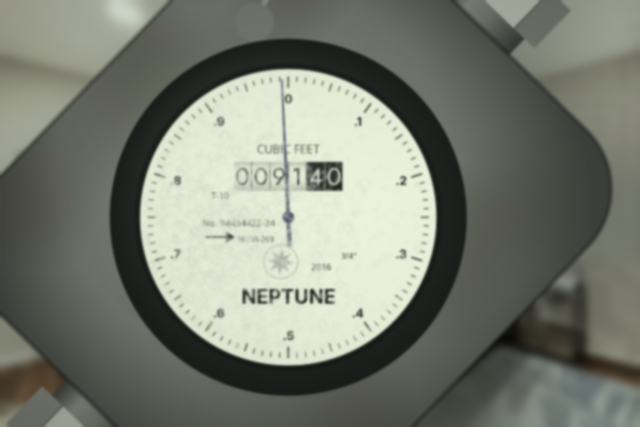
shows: 9139.99 ft³
